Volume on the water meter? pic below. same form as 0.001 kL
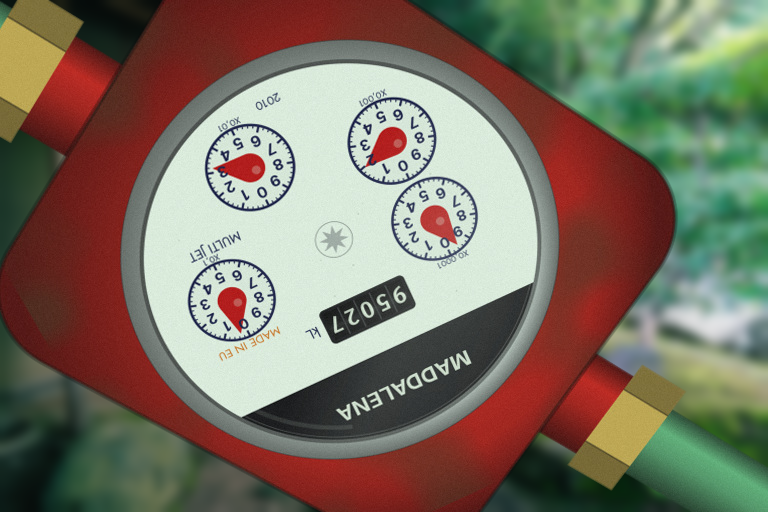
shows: 95027.0319 kL
